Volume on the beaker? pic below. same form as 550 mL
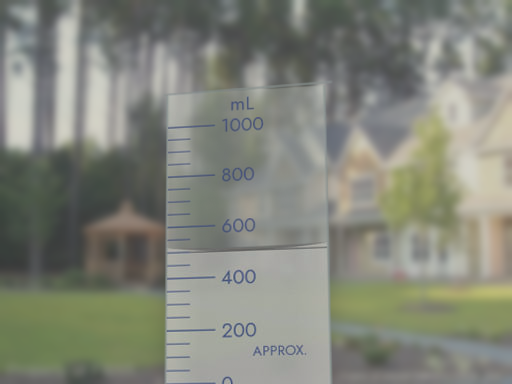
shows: 500 mL
